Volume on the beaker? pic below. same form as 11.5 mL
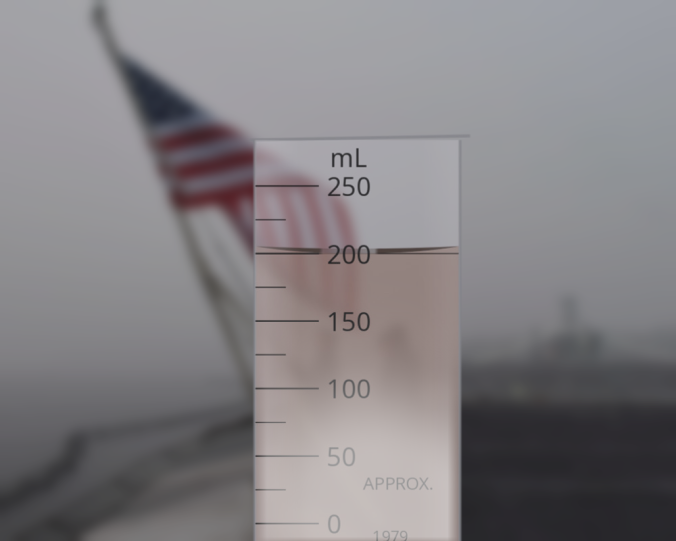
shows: 200 mL
